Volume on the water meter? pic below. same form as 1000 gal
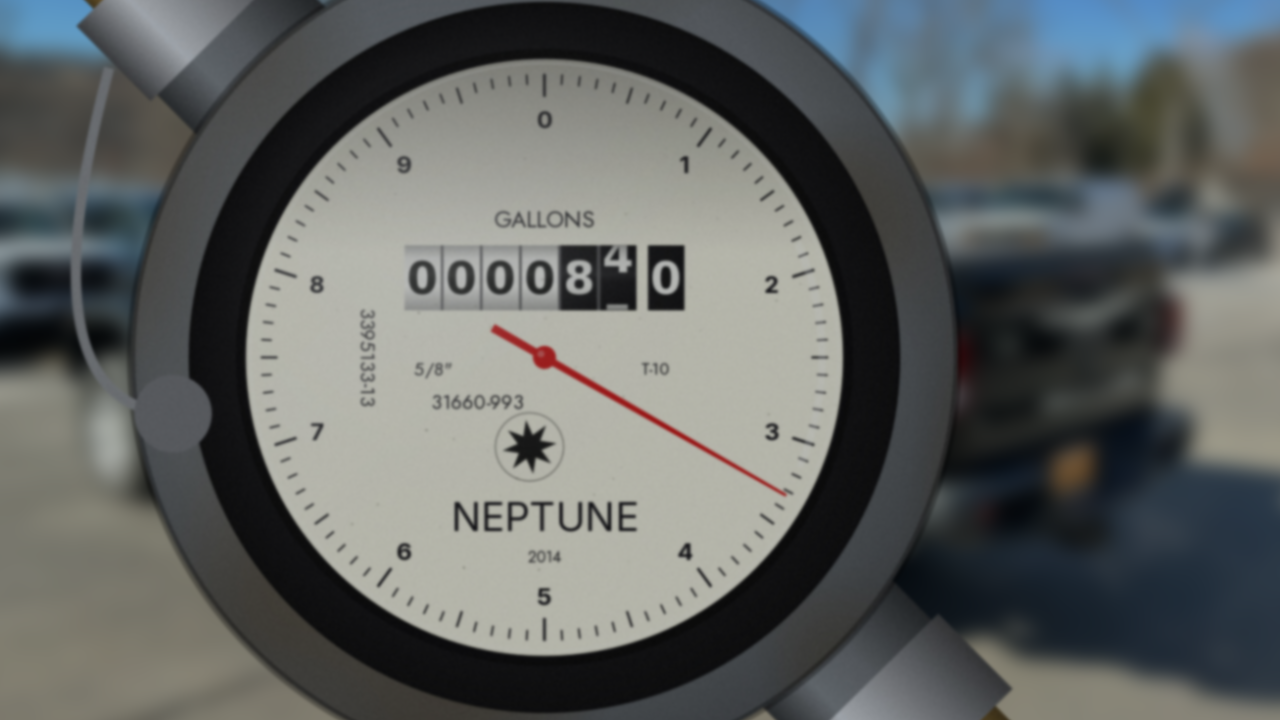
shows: 843.3 gal
